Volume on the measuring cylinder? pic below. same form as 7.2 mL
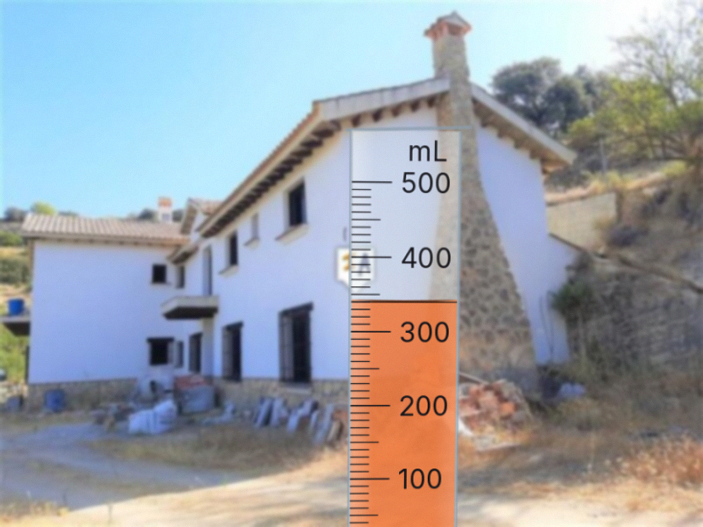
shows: 340 mL
